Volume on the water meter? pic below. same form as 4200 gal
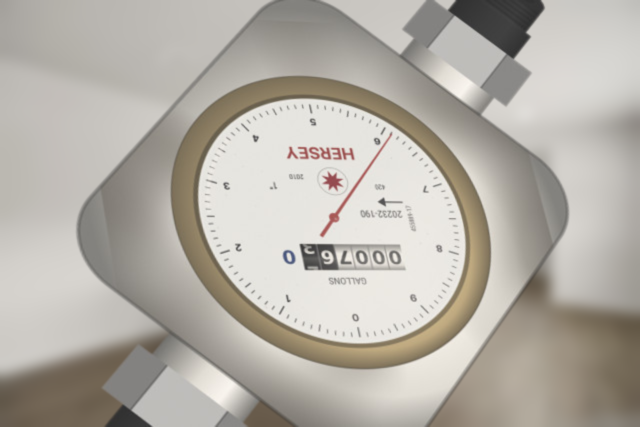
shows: 7626.1 gal
